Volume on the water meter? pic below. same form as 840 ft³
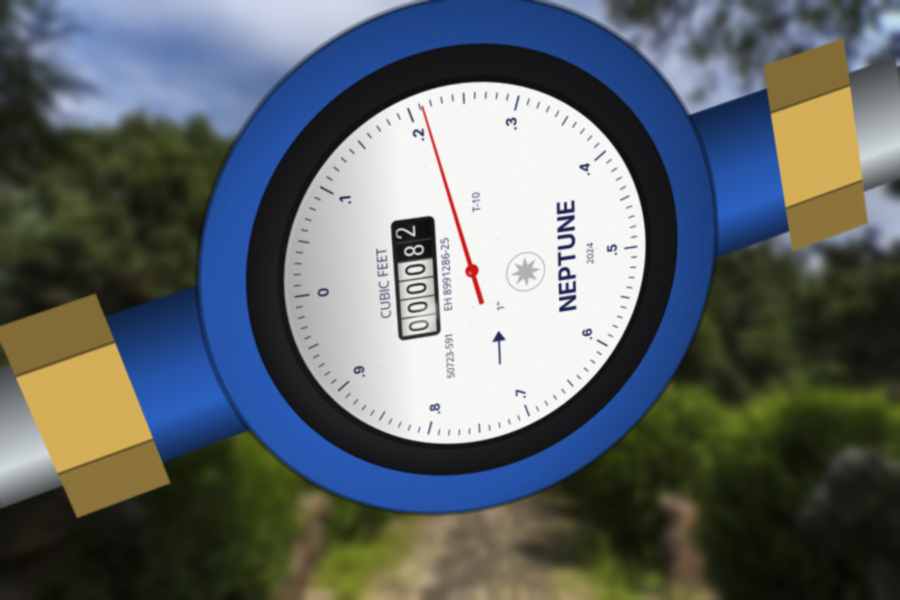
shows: 82.21 ft³
